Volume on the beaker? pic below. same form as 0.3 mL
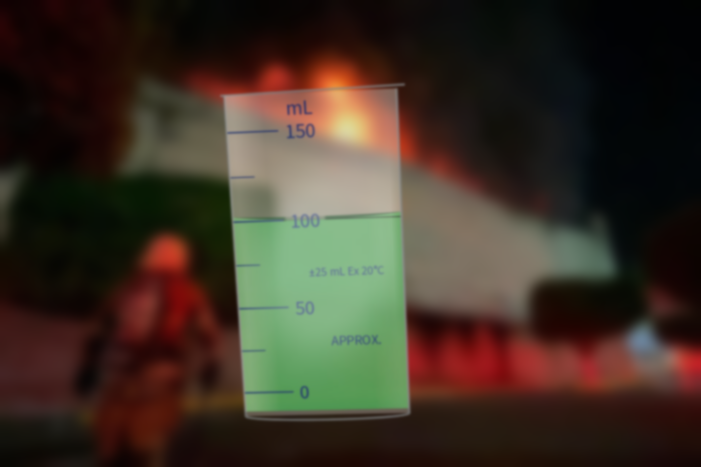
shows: 100 mL
